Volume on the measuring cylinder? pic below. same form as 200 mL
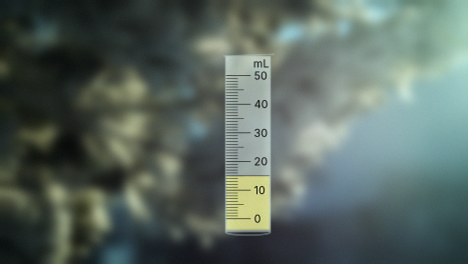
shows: 15 mL
